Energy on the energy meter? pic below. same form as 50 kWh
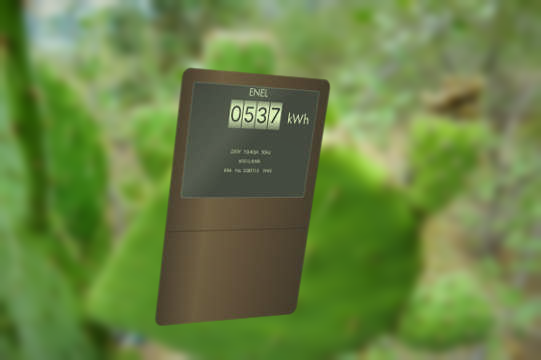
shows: 537 kWh
